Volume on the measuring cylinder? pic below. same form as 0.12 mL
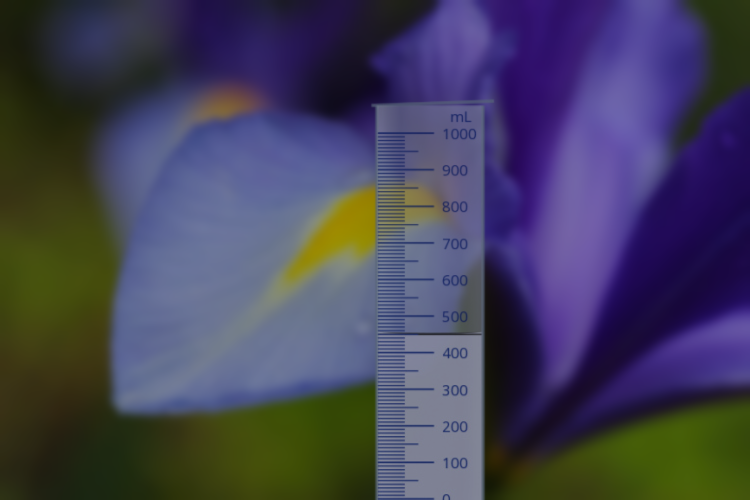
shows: 450 mL
